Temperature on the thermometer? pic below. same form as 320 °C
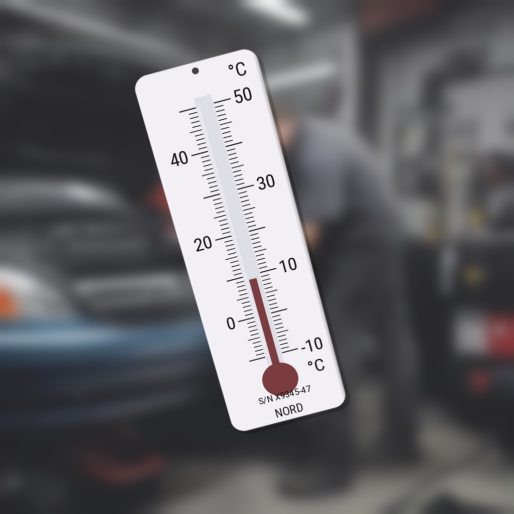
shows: 9 °C
